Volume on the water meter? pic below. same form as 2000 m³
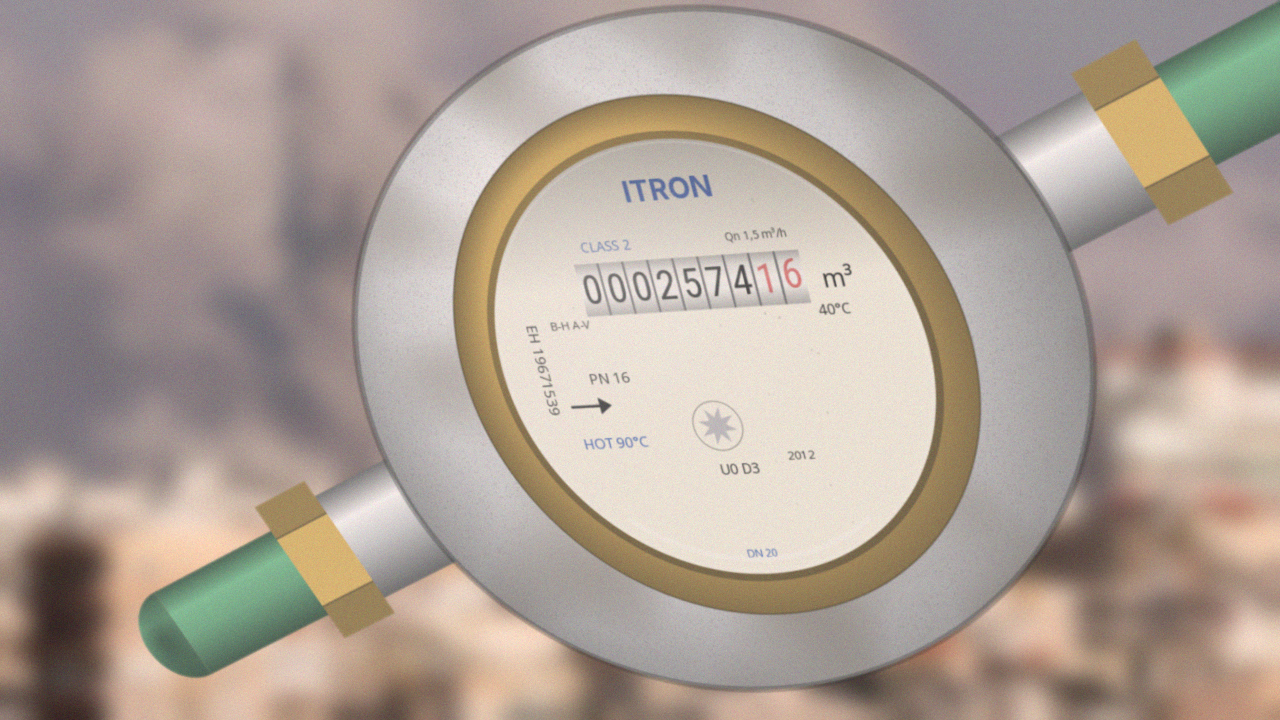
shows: 2574.16 m³
